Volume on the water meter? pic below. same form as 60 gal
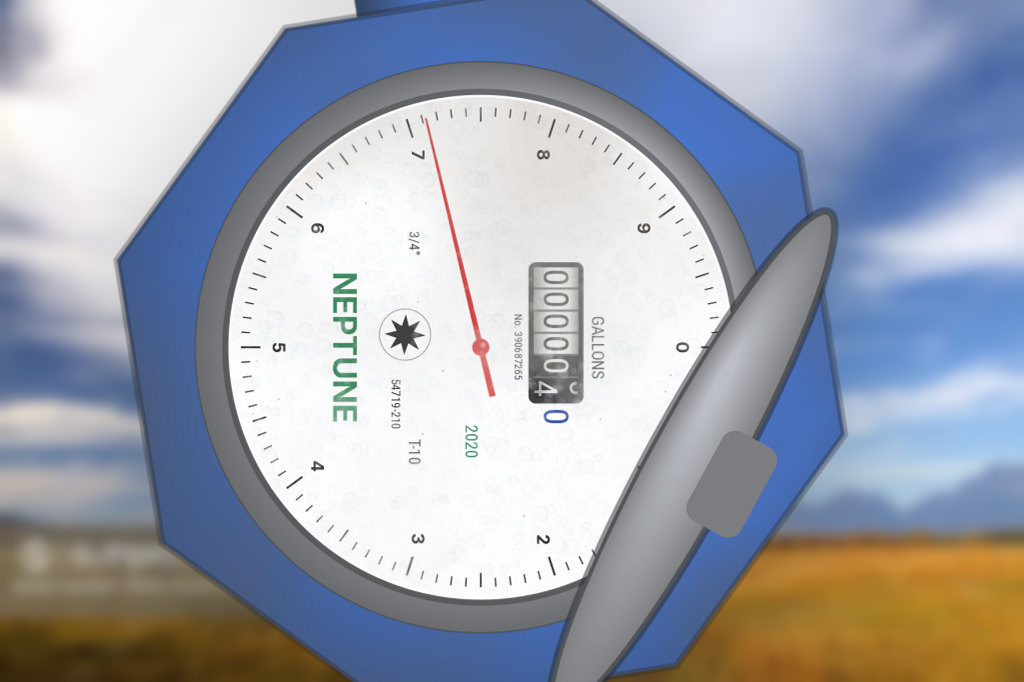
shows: 37.1 gal
